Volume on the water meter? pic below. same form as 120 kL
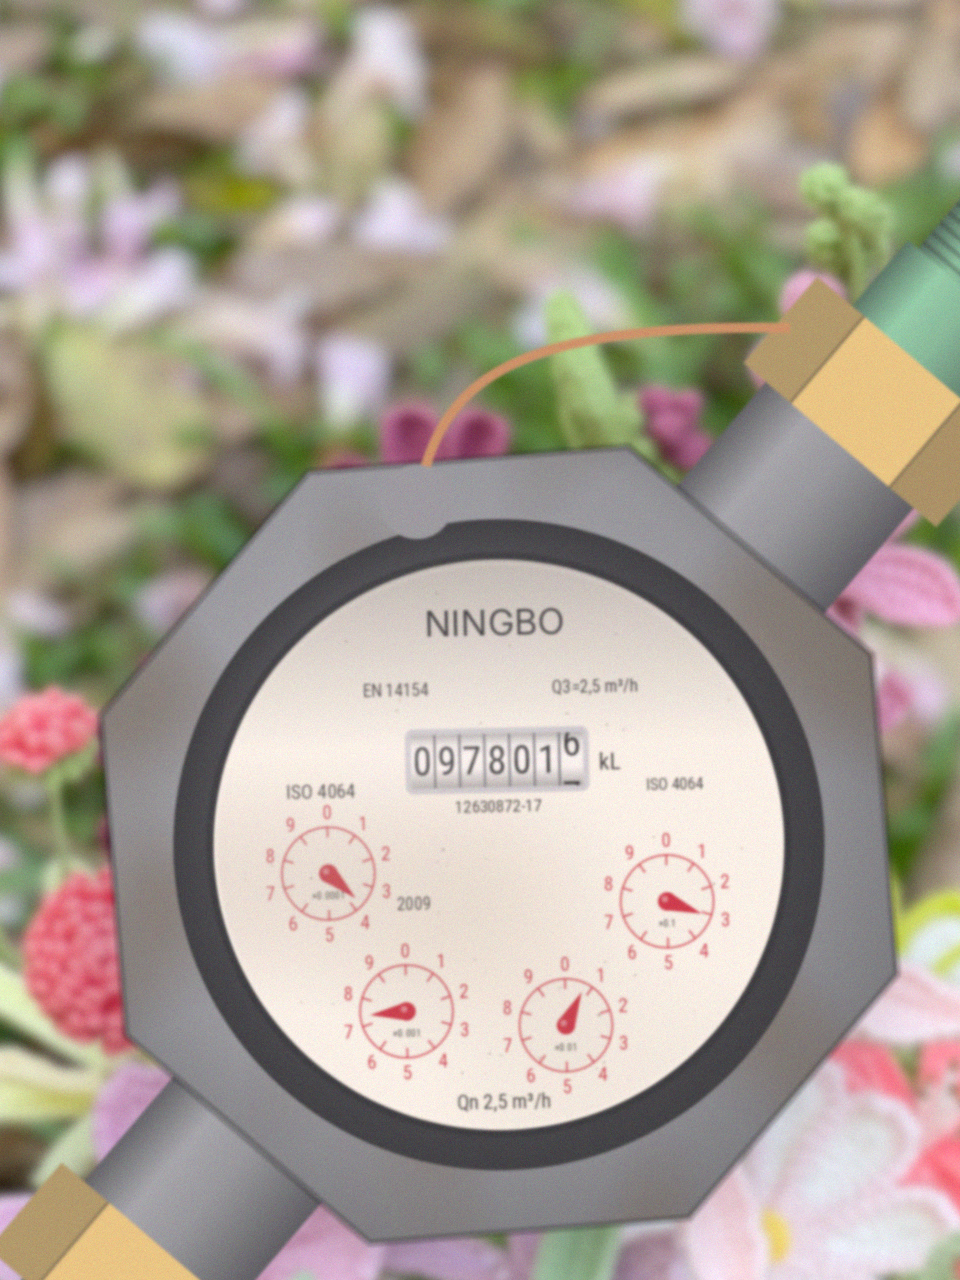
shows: 978016.3073 kL
